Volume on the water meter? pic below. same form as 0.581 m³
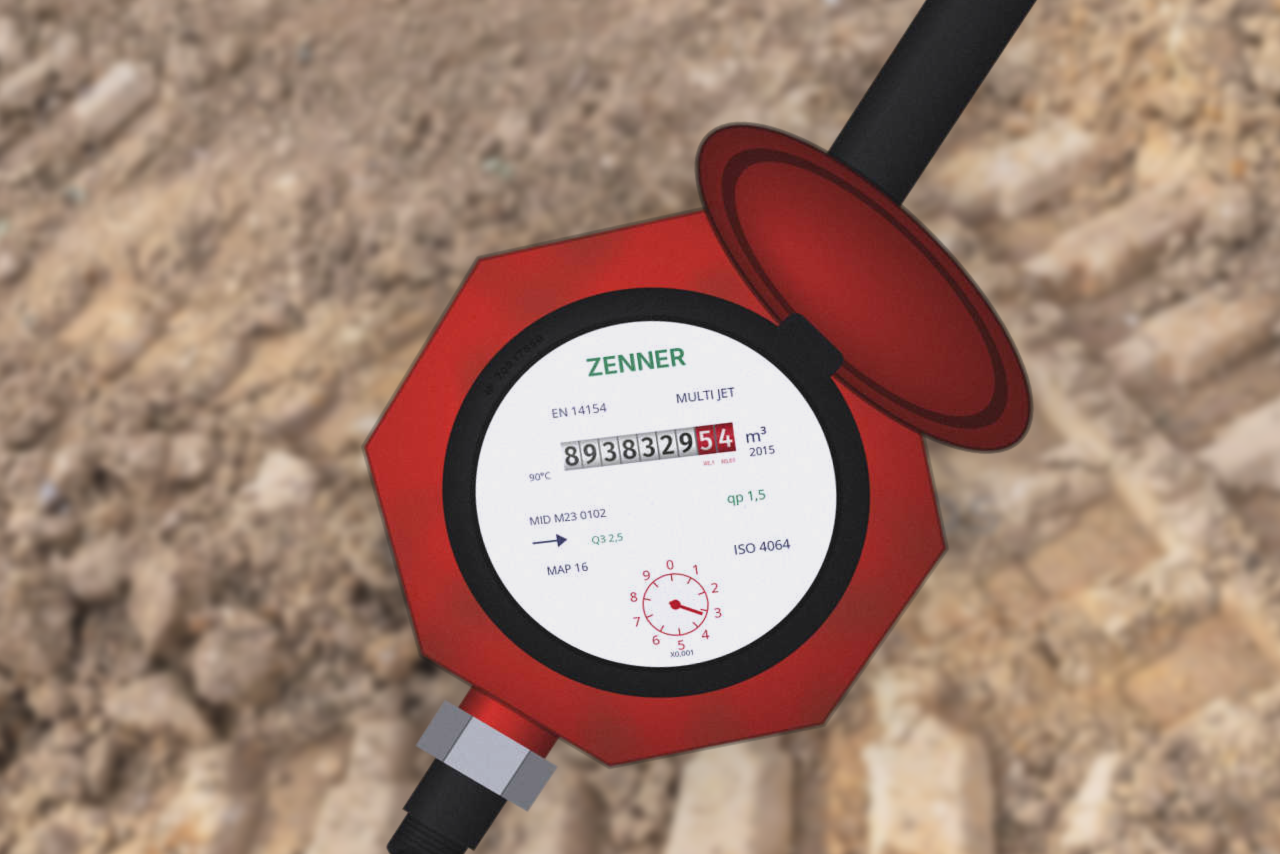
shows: 8938329.543 m³
